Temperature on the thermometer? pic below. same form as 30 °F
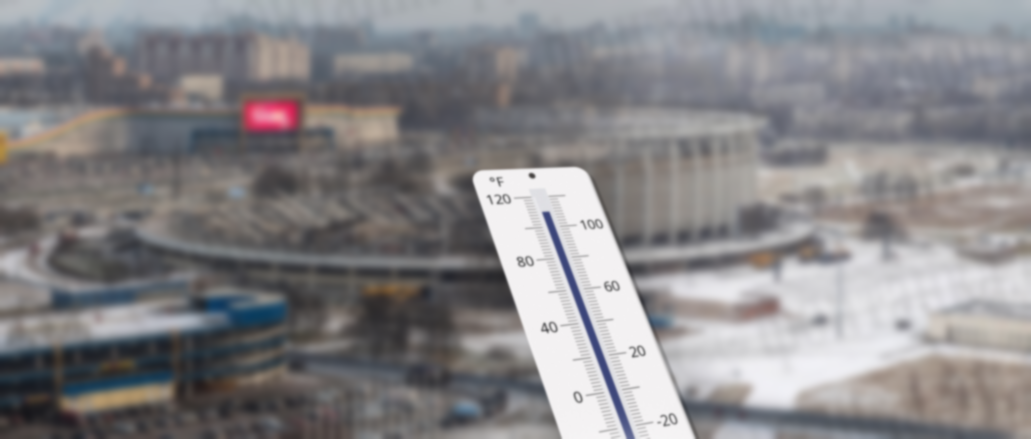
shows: 110 °F
